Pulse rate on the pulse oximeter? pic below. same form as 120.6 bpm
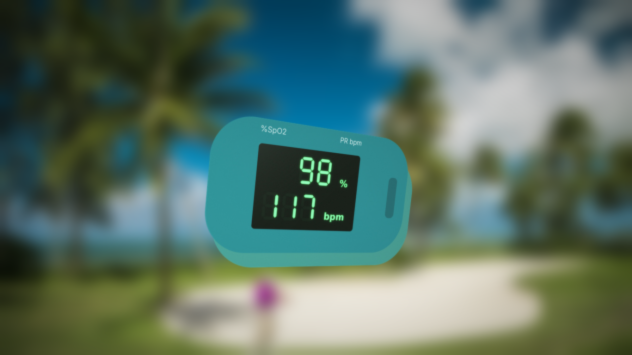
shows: 117 bpm
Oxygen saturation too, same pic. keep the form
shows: 98 %
